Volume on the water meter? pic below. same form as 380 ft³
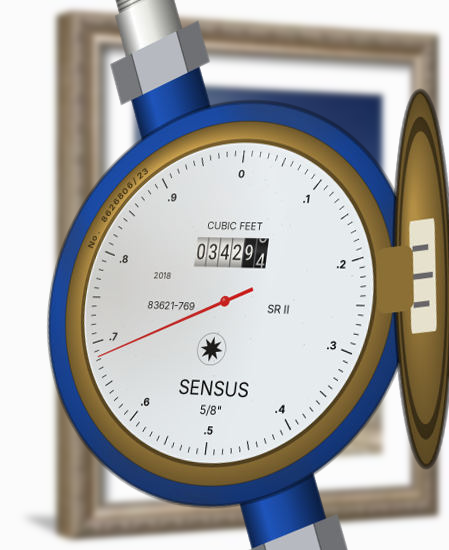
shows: 34293.68 ft³
